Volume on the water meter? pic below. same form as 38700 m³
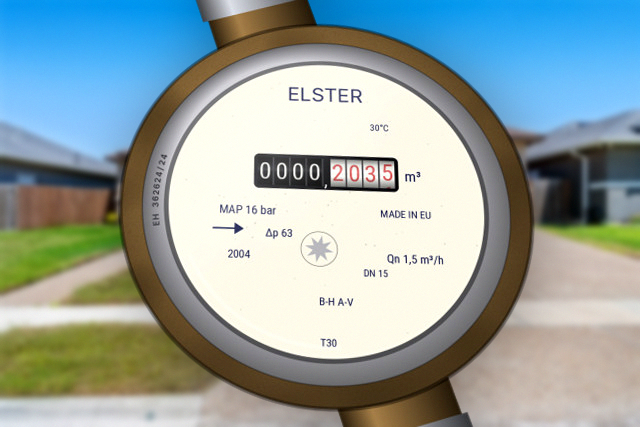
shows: 0.2035 m³
